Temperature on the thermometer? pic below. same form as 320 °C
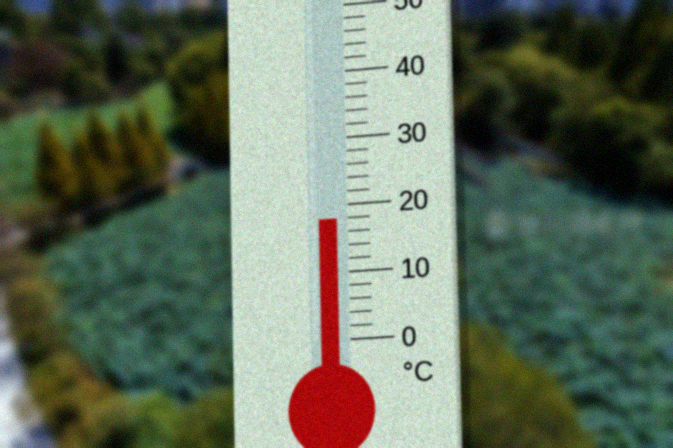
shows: 18 °C
